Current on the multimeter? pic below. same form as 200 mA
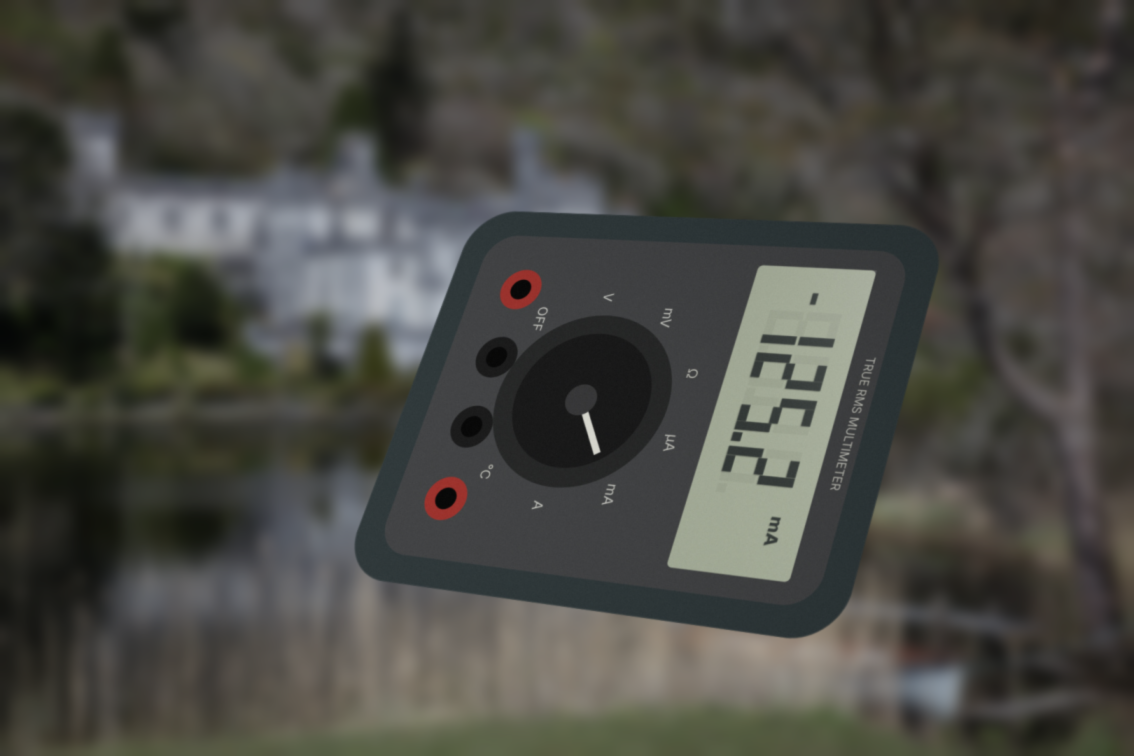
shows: -125.2 mA
